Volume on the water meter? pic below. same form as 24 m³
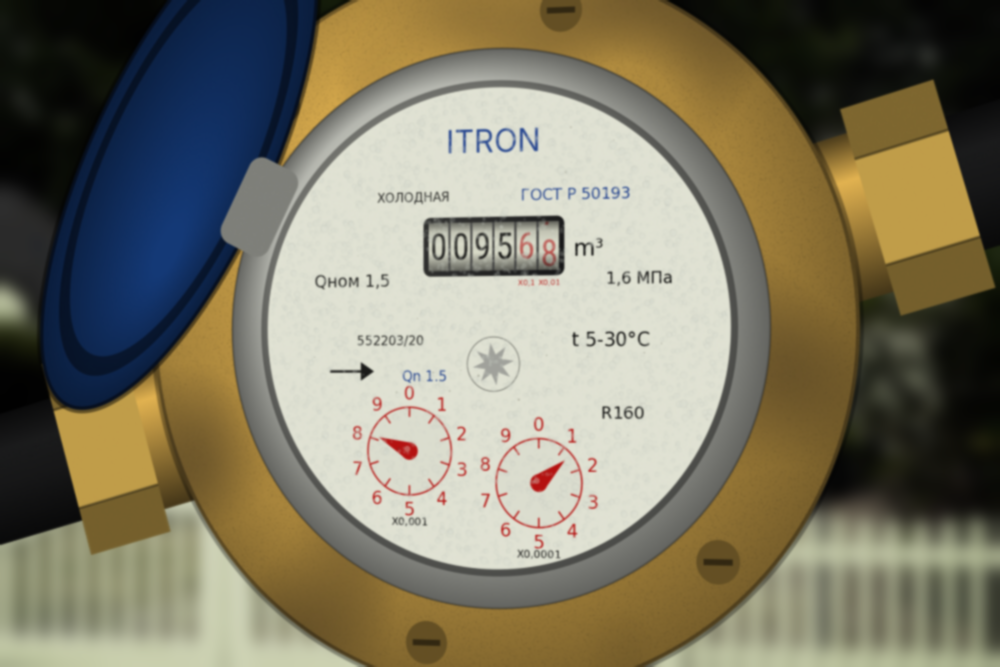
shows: 95.6781 m³
